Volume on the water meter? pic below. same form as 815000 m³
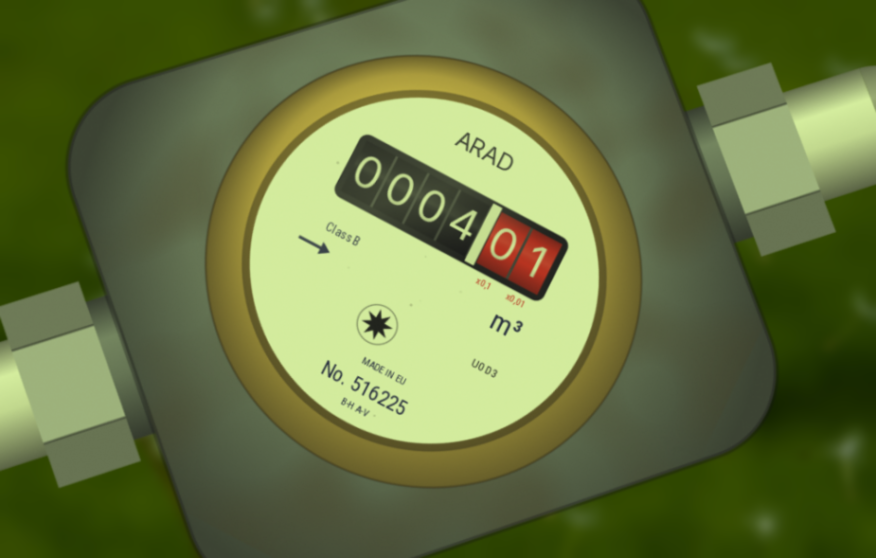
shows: 4.01 m³
